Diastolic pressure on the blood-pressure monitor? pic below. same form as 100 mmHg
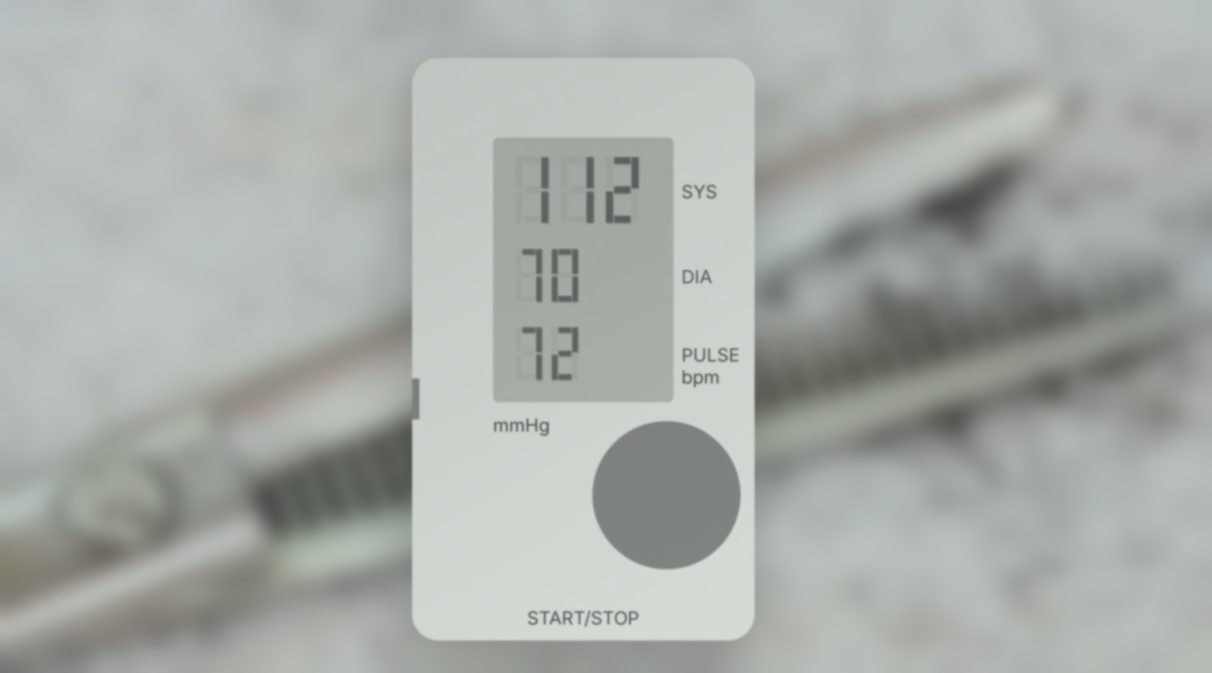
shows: 70 mmHg
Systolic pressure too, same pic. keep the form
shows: 112 mmHg
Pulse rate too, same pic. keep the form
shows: 72 bpm
